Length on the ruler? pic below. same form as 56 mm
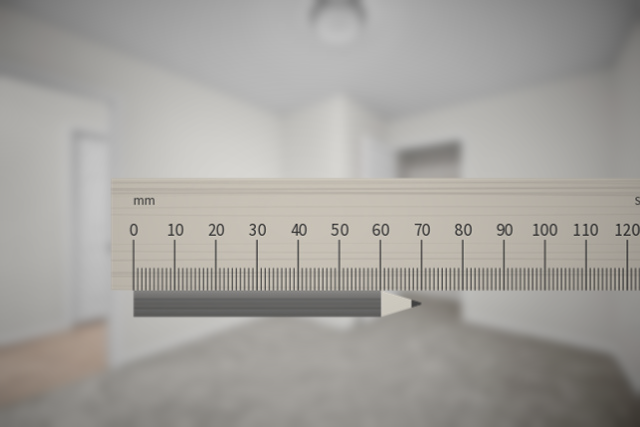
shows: 70 mm
